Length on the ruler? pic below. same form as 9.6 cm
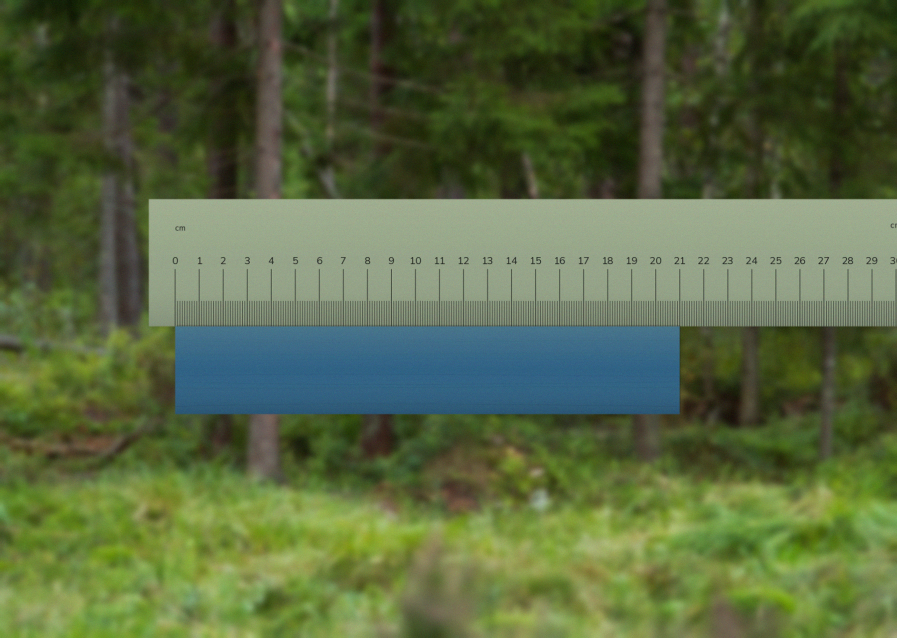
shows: 21 cm
